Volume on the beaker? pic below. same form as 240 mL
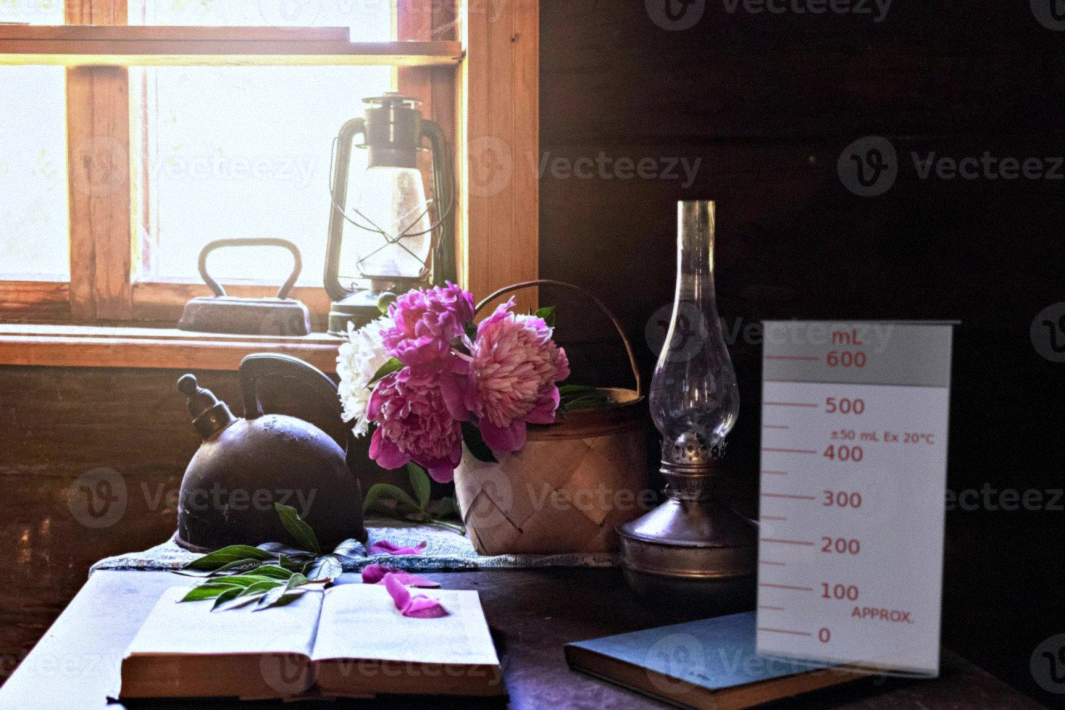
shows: 550 mL
